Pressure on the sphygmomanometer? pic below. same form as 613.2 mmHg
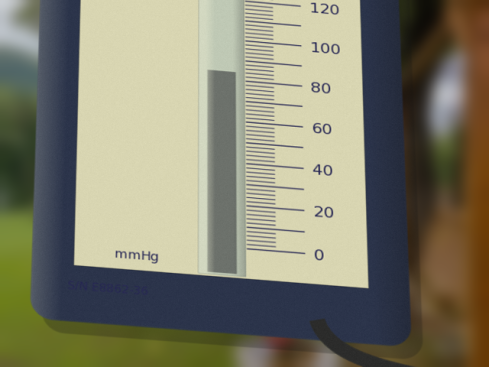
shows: 84 mmHg
